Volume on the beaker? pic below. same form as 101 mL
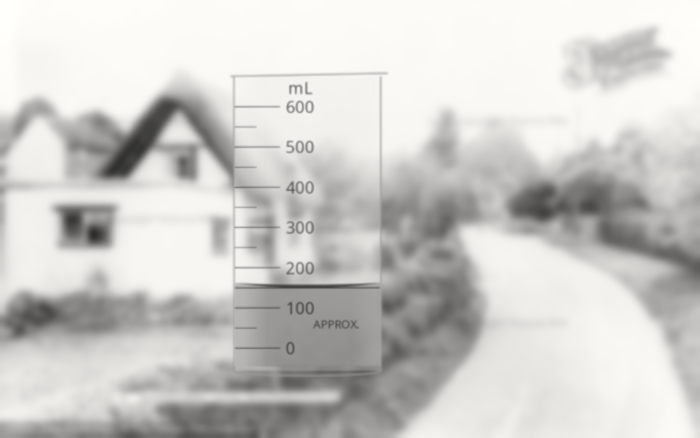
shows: 150 mL
